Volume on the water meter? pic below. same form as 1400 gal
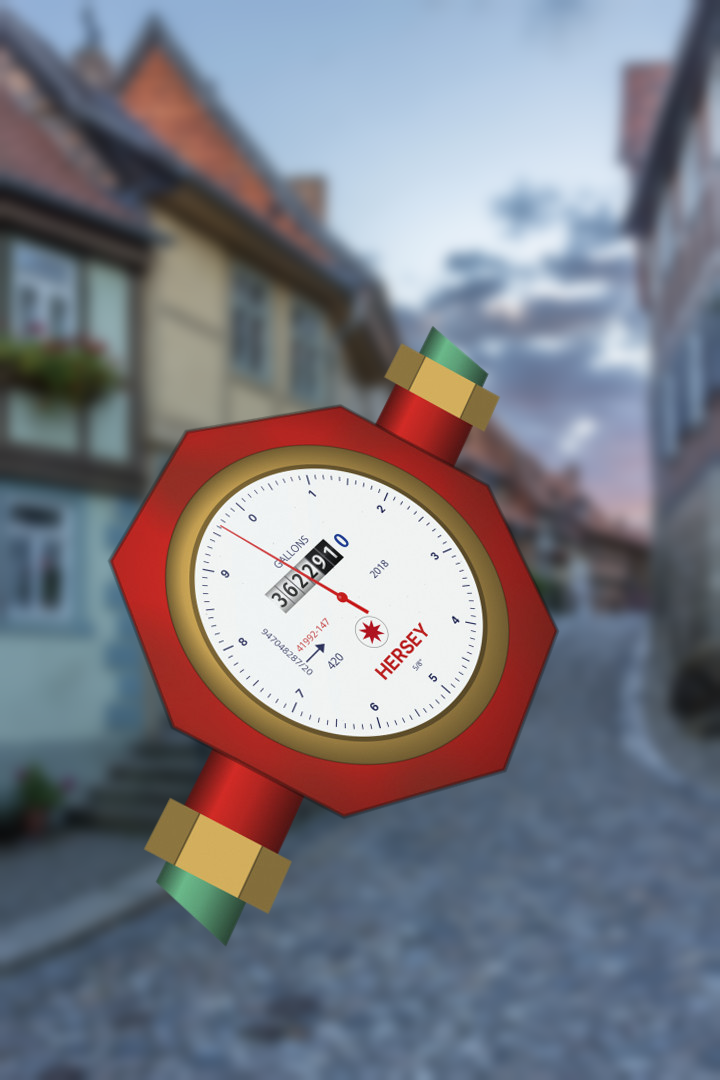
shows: 3622909.6 gal
